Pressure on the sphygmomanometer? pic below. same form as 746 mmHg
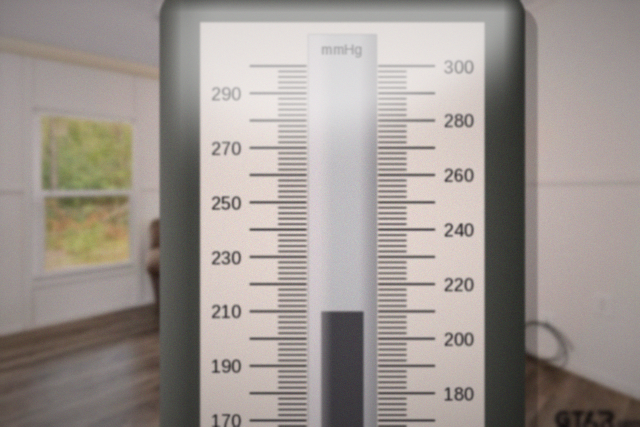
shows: 210 mmHg
